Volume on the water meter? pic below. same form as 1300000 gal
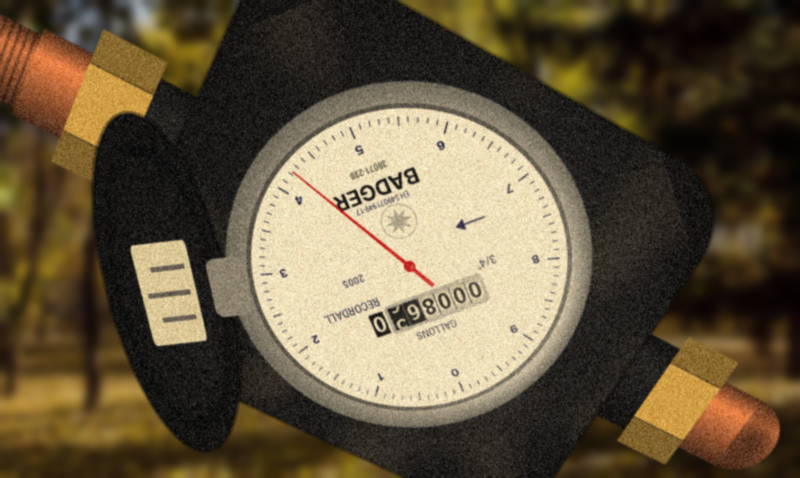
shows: 8654.2 gal
